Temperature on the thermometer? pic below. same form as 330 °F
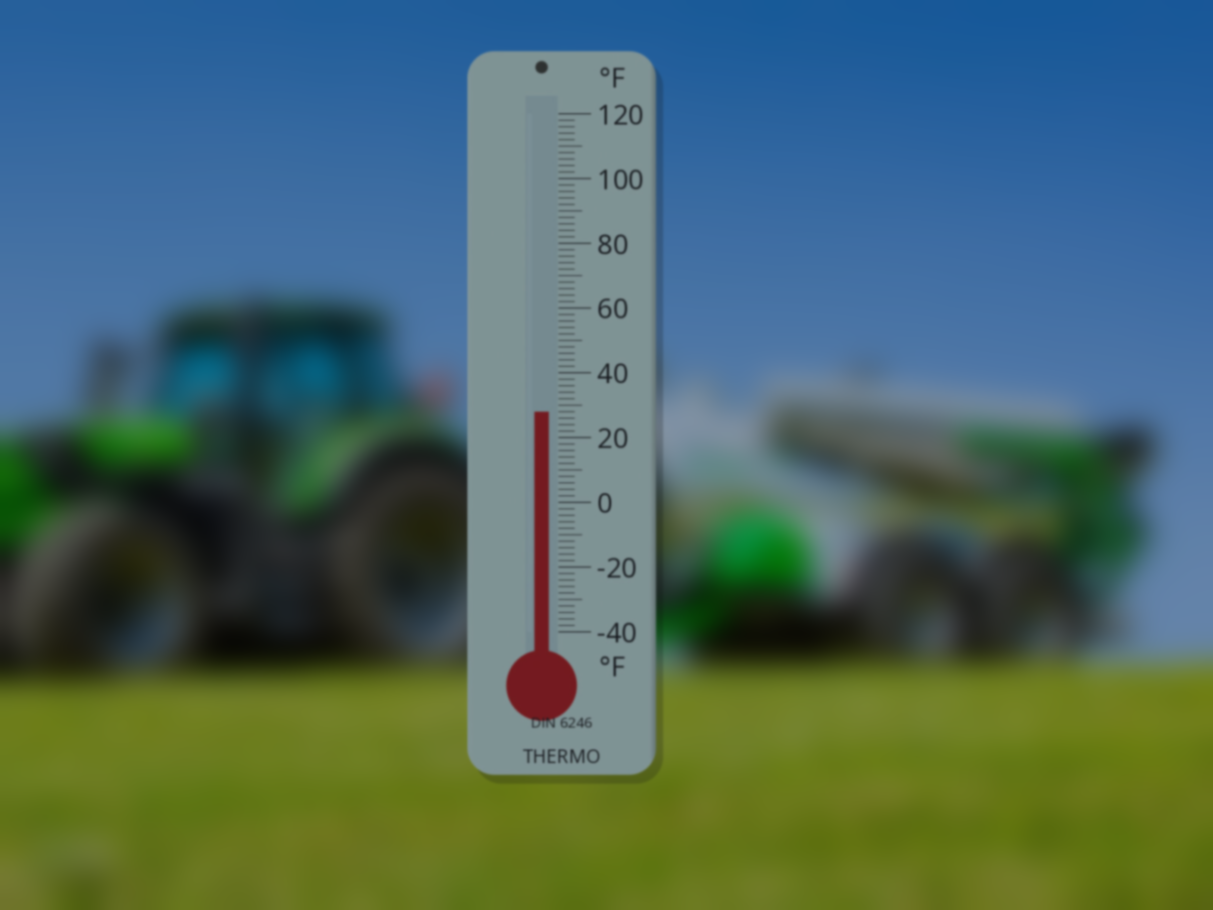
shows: 28 °F
